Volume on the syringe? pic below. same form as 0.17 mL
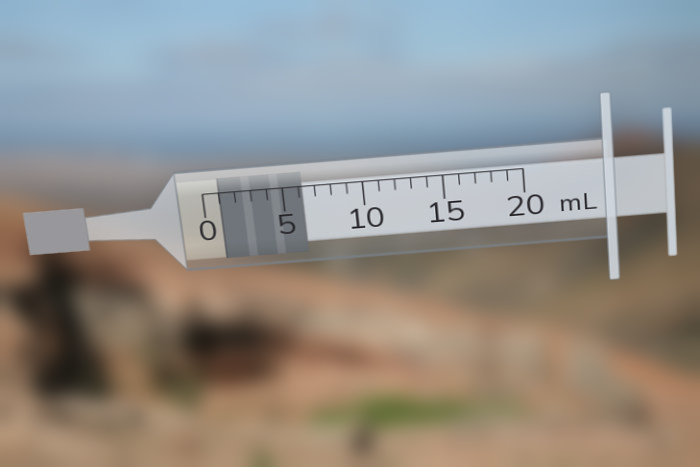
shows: 1 mL
